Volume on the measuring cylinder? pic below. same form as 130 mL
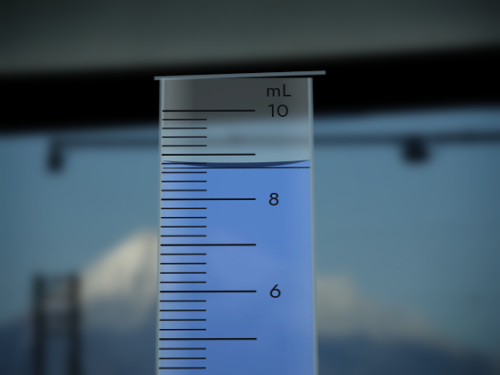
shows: 8.7 mL
